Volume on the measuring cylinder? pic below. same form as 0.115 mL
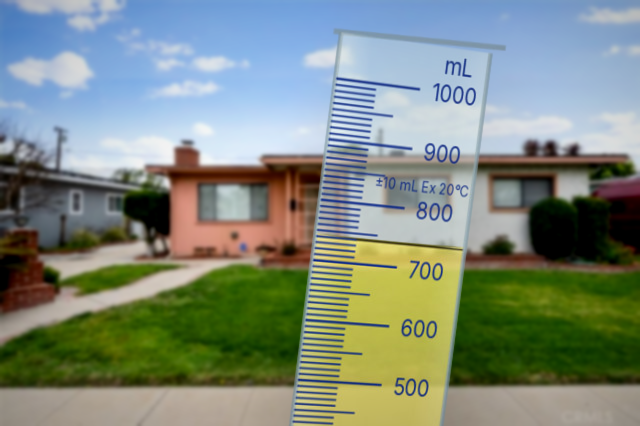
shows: 740 mL
